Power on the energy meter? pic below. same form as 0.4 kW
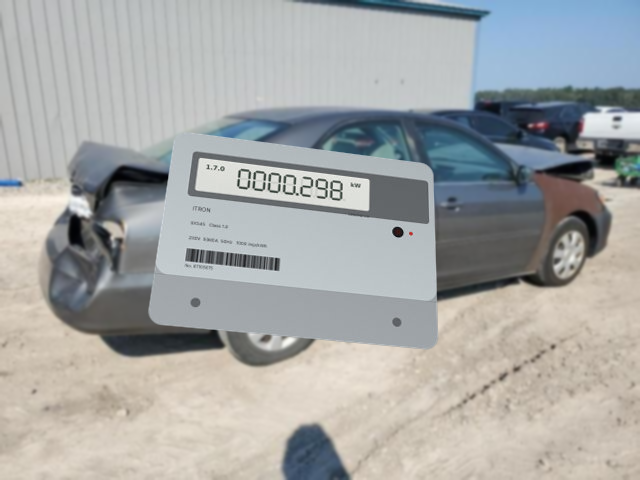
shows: 0.298 kW
